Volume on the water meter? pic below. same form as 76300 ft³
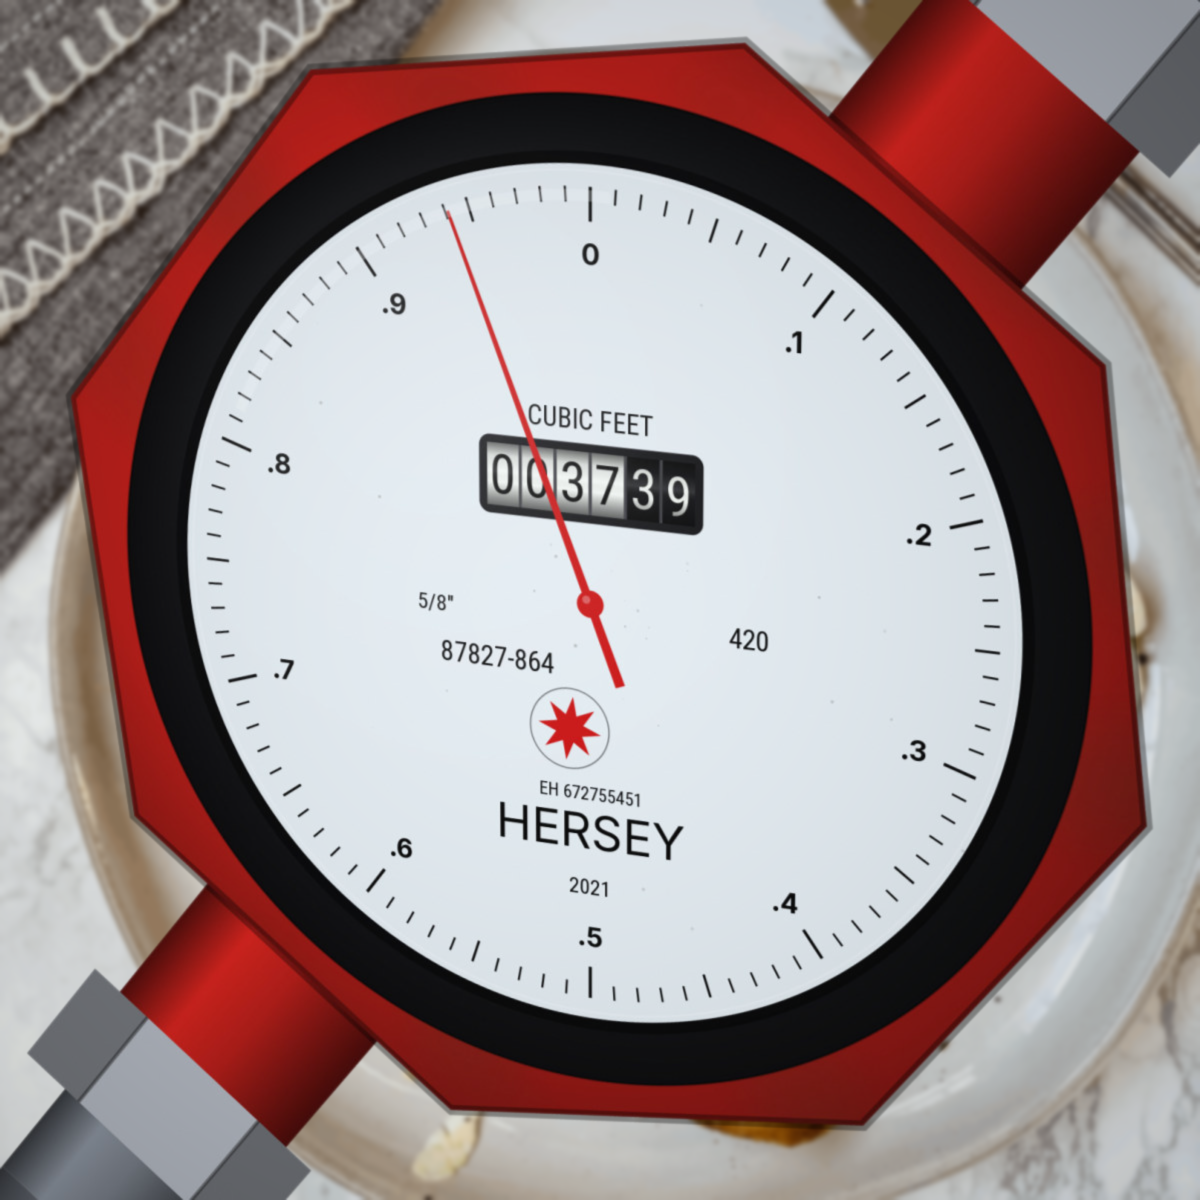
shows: 3738.94 ft³
